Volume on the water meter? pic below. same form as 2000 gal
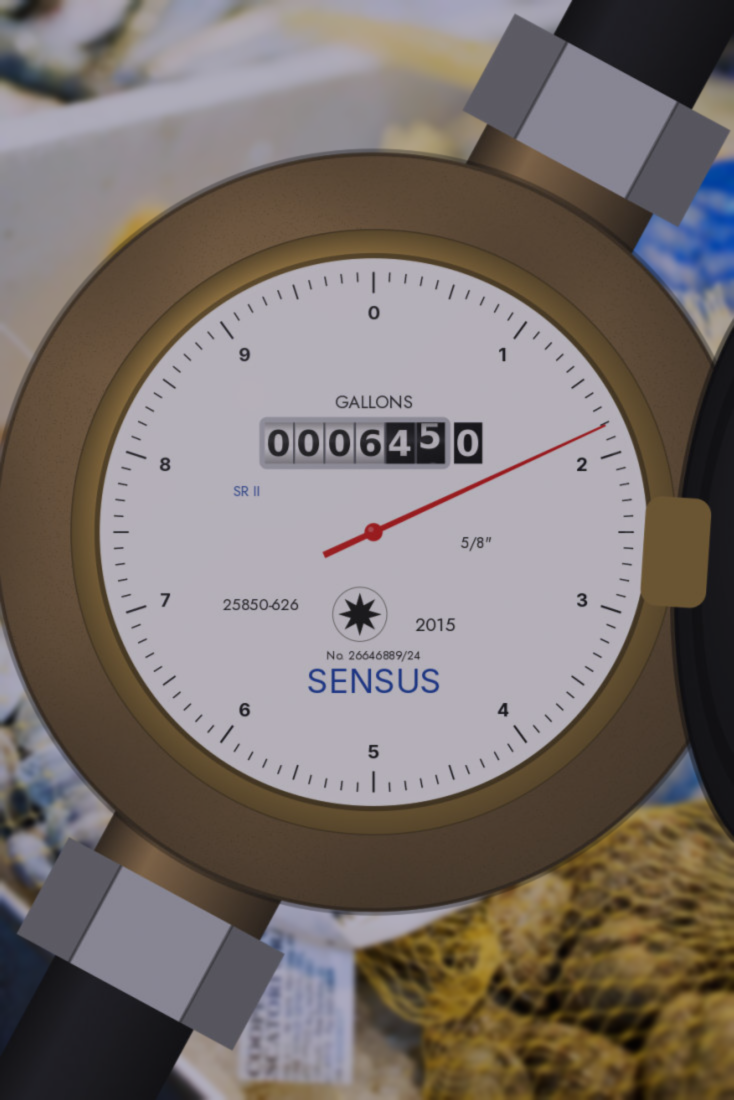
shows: 6451.8 gal
